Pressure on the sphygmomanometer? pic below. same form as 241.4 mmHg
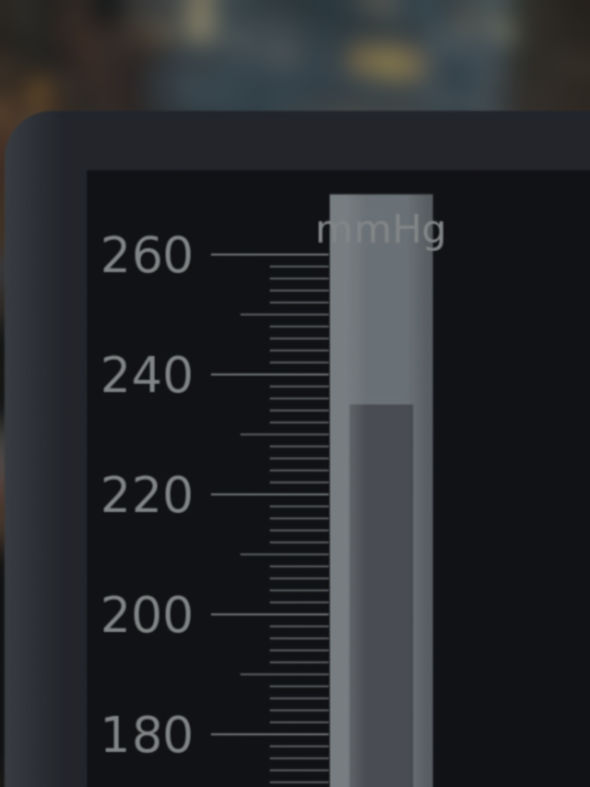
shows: 235 mmHg
